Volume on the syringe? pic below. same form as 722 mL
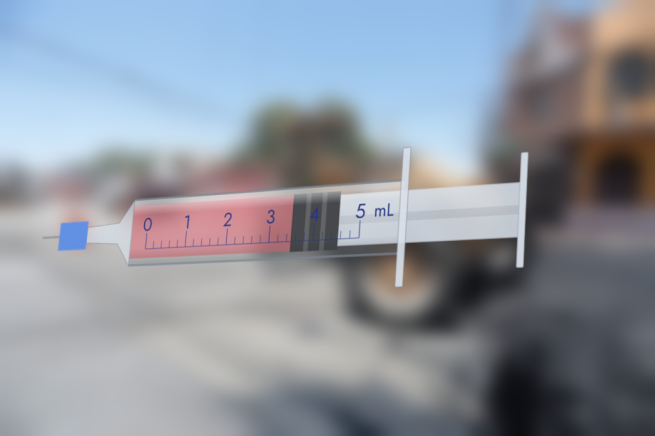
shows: 3.5 mL
